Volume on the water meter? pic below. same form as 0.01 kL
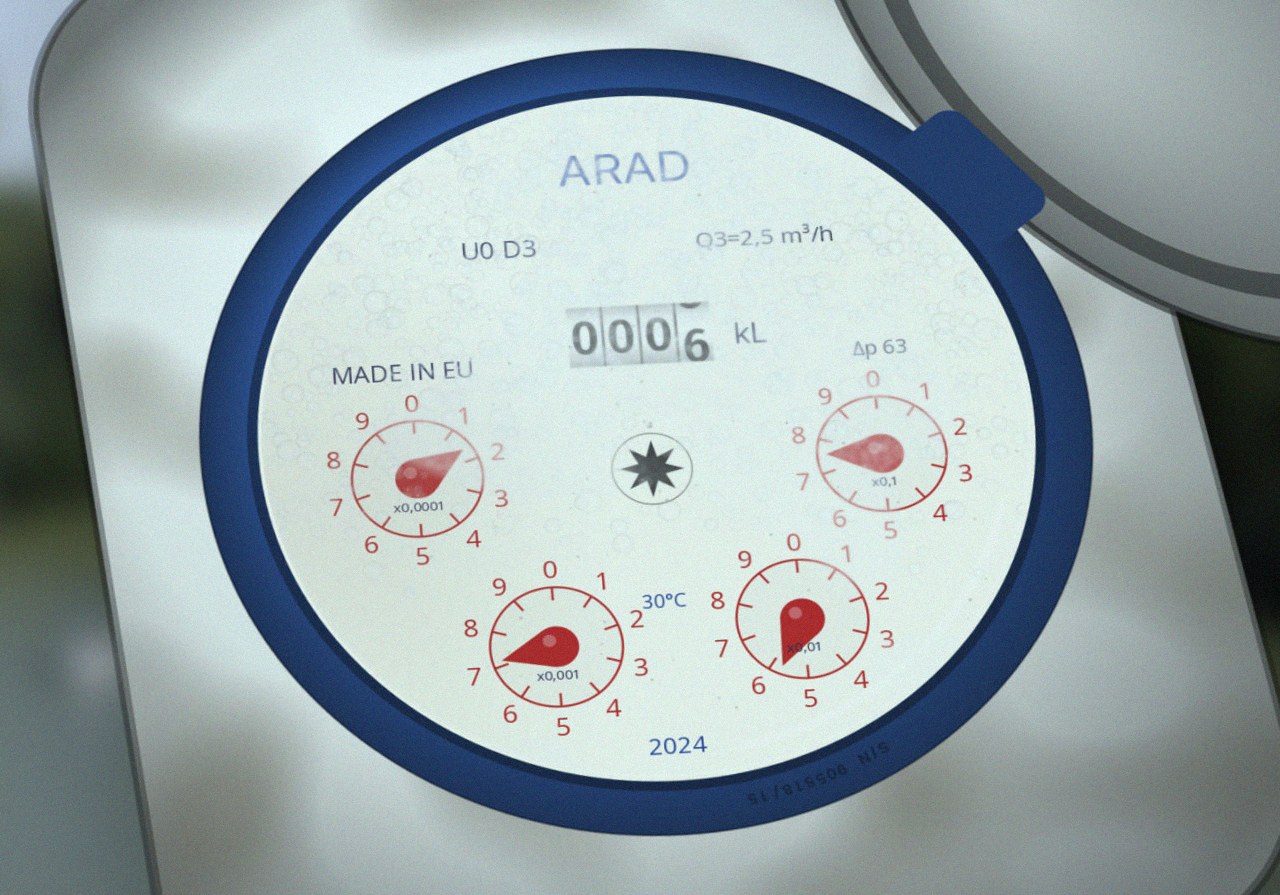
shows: 5.7571 kL
